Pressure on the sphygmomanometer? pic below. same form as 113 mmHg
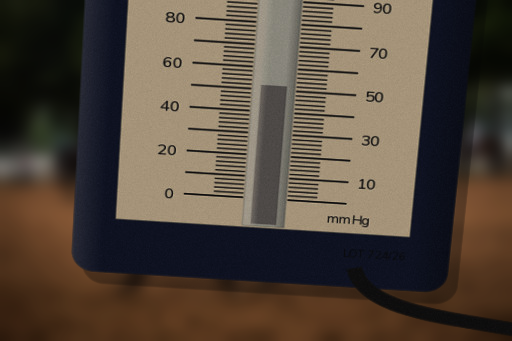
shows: 52 mmHg
